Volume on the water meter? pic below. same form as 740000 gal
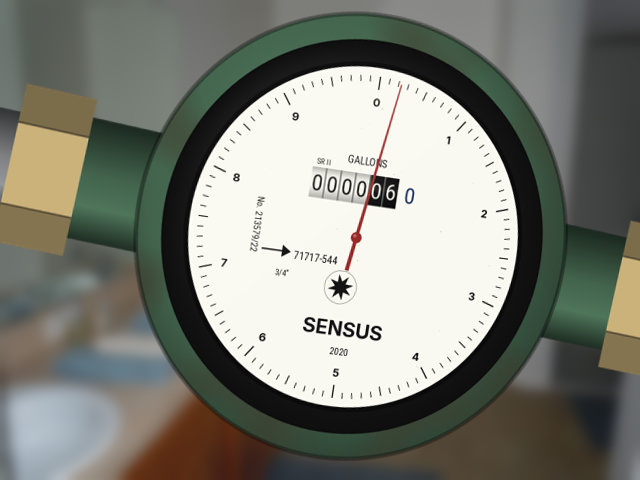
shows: 60.2 gal
